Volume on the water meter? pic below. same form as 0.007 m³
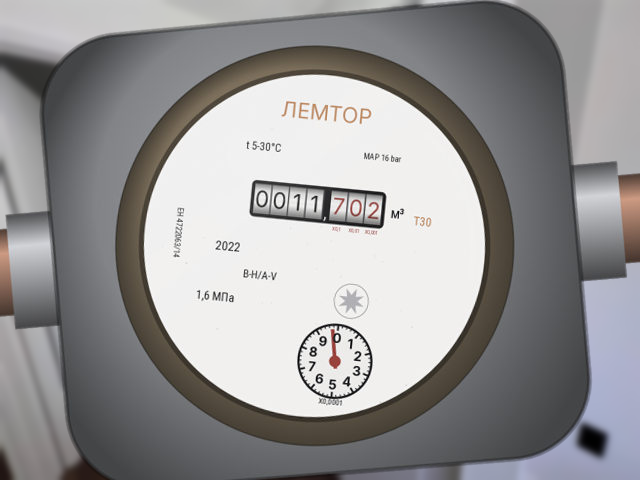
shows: 11.7019 m³
